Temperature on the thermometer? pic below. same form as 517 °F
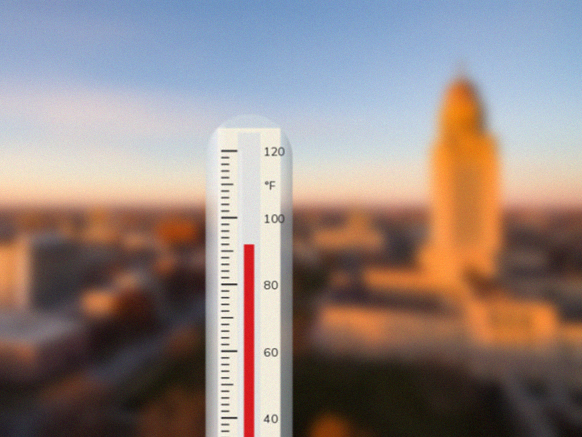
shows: 92 °F
